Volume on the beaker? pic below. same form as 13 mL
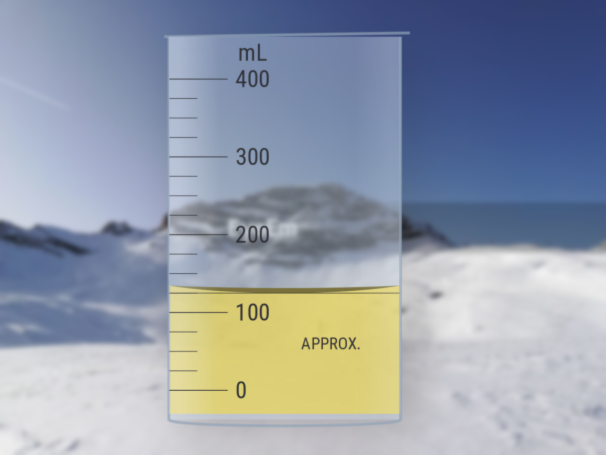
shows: 125 mL
